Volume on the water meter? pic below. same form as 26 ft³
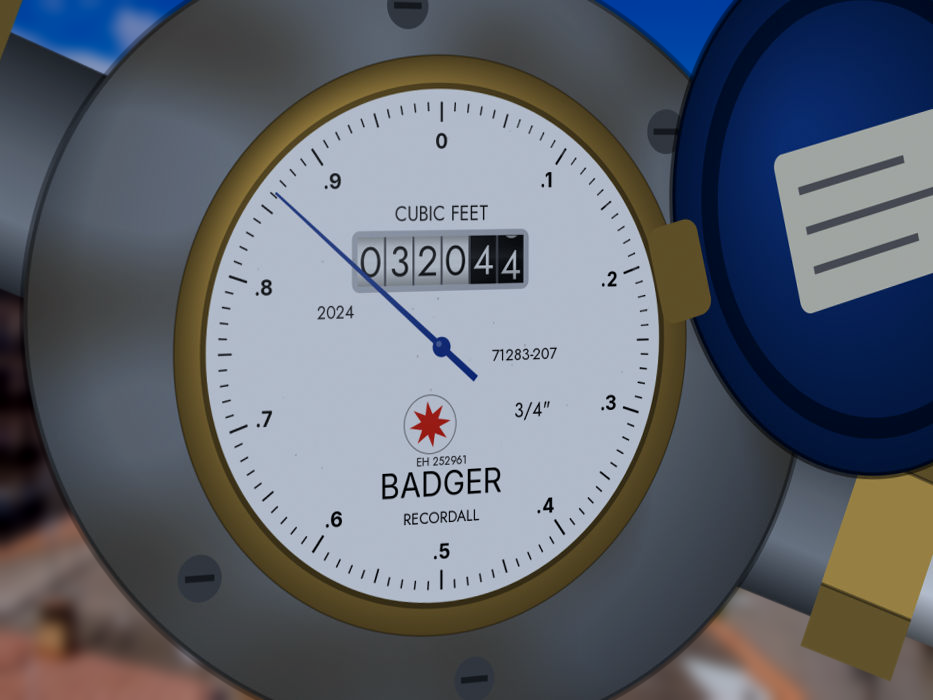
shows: 32043.86 ft³
